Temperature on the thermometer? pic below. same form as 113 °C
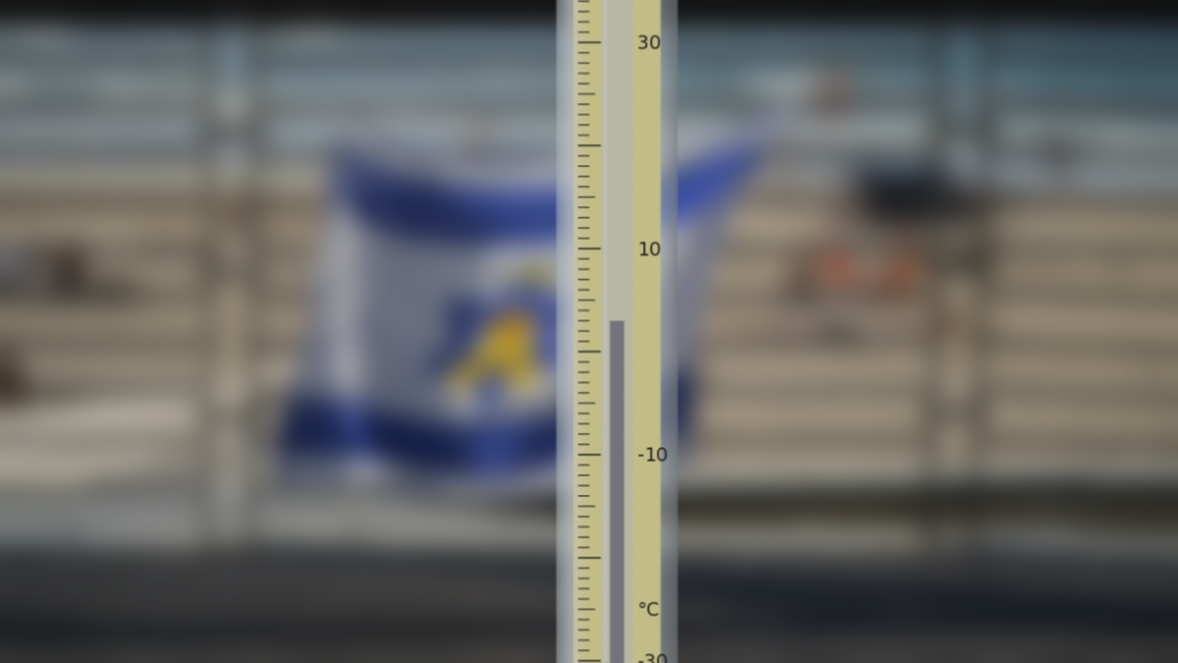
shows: 3 °C
